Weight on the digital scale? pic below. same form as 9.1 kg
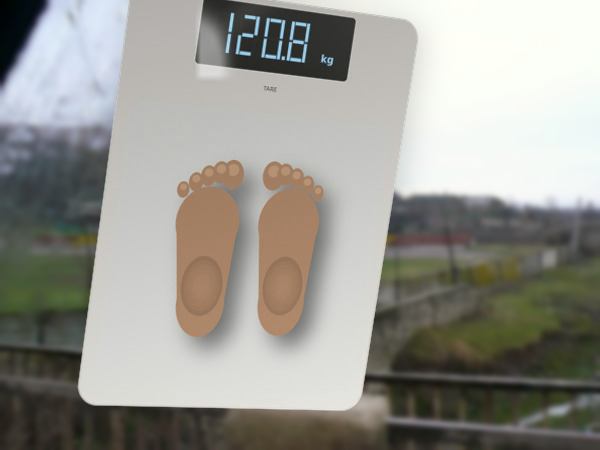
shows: 120.8 kg
